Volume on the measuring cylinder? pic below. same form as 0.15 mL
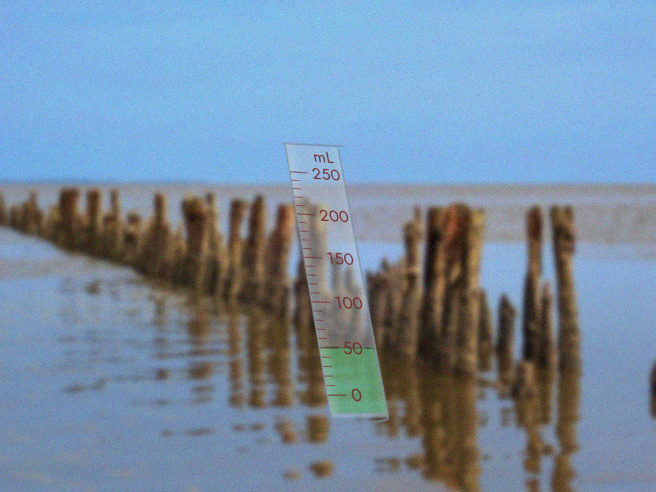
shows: 50 mL
